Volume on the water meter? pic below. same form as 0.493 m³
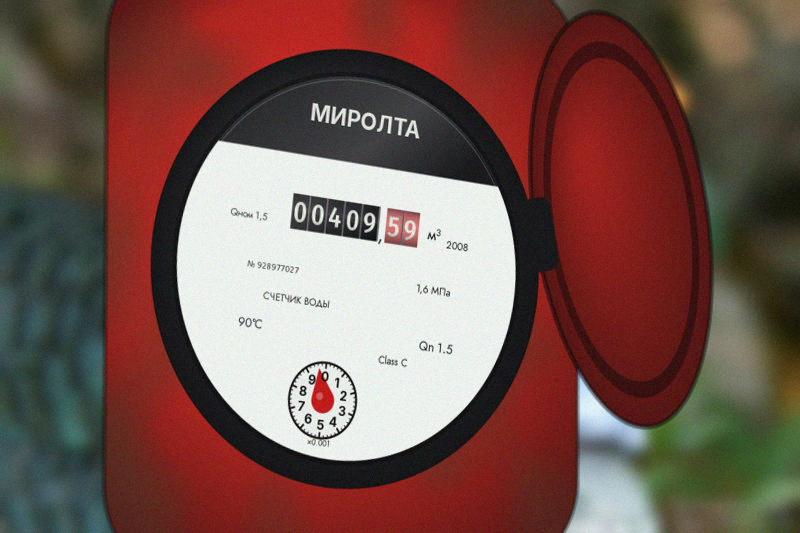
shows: 409.589 m³
